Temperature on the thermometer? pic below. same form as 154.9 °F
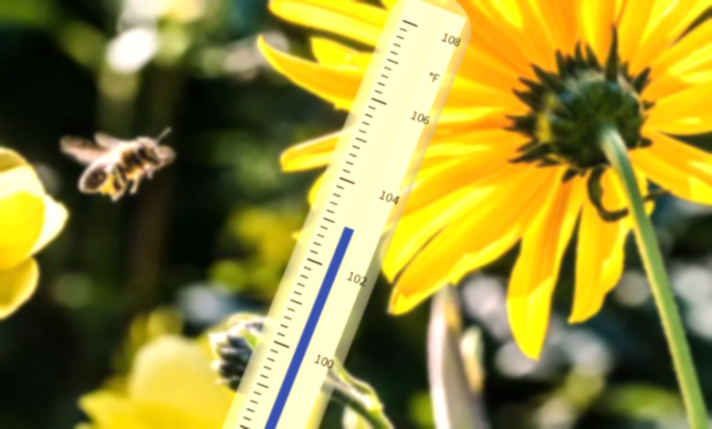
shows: 103 °F
